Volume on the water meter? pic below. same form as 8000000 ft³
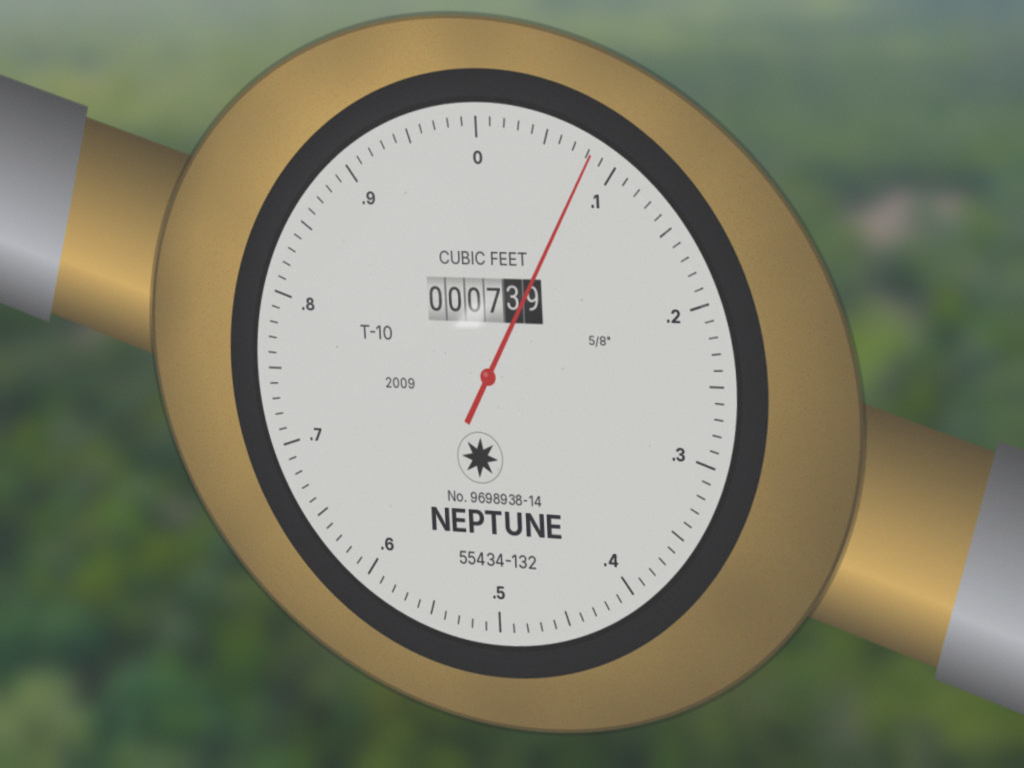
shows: 739.08 ft³
